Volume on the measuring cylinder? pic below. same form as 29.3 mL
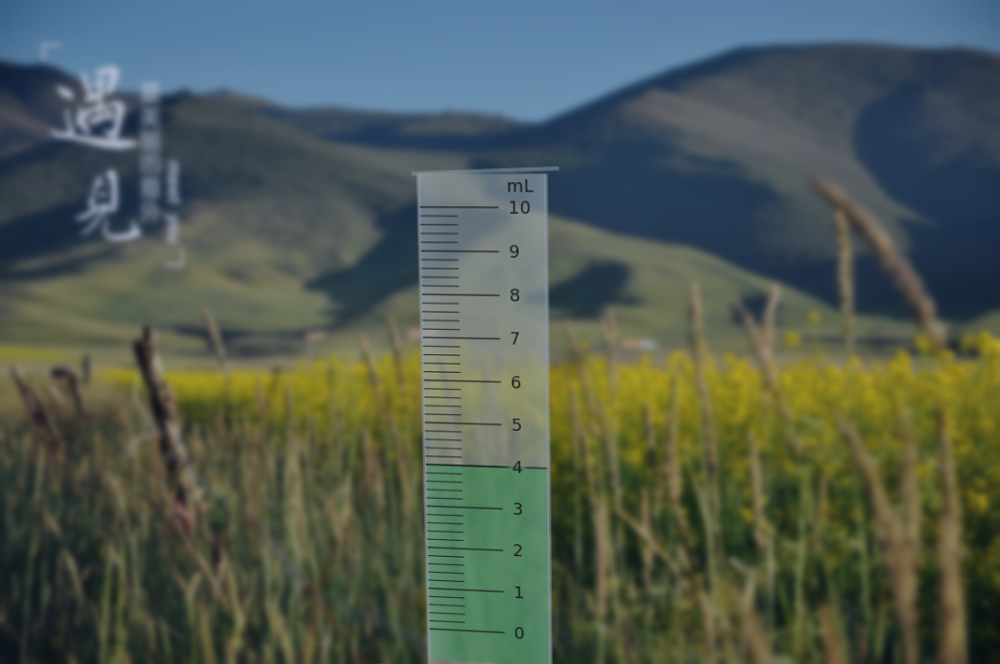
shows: 4 mL
